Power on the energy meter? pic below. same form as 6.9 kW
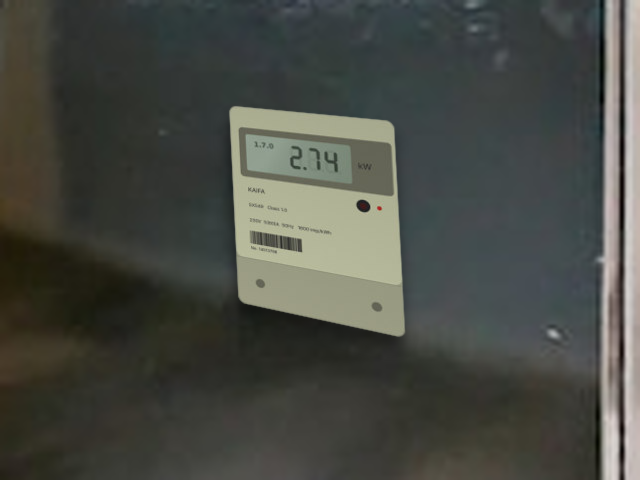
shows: 2.74 kW
